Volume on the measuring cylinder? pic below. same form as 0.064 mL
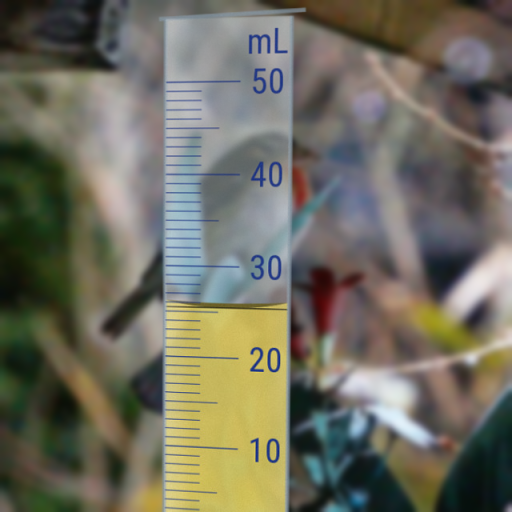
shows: 25.5 mL
